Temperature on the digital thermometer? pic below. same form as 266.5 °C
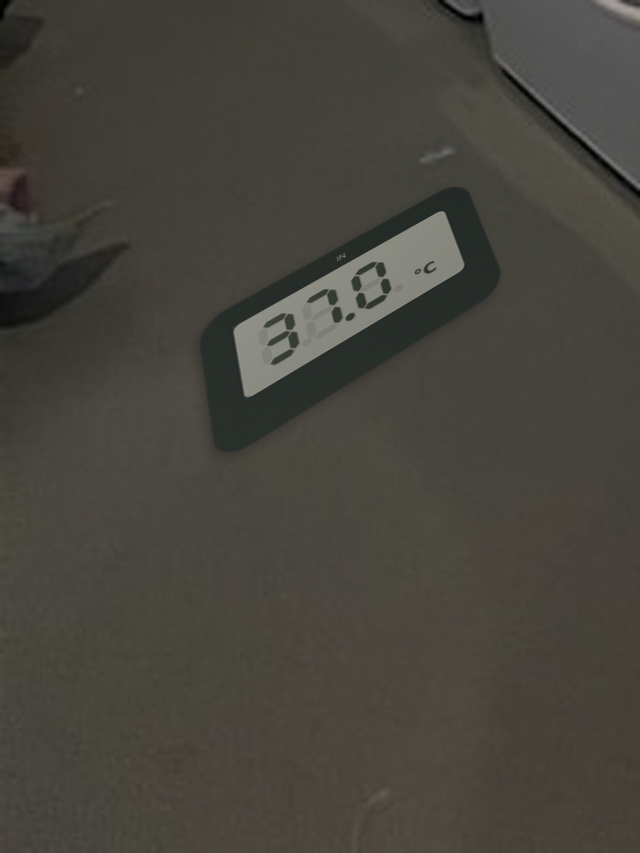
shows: 37.0 °C
